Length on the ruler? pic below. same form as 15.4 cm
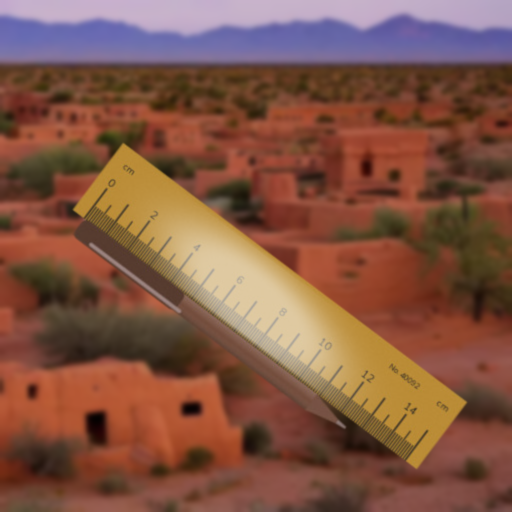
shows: 12.5 cm
